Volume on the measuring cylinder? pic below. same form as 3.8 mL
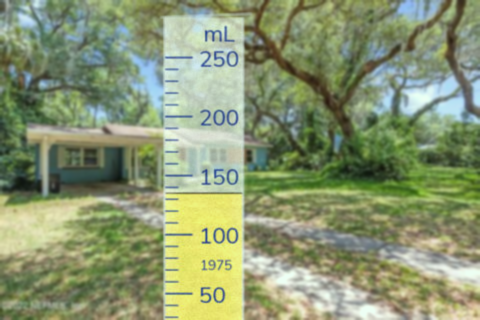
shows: 135 mL
